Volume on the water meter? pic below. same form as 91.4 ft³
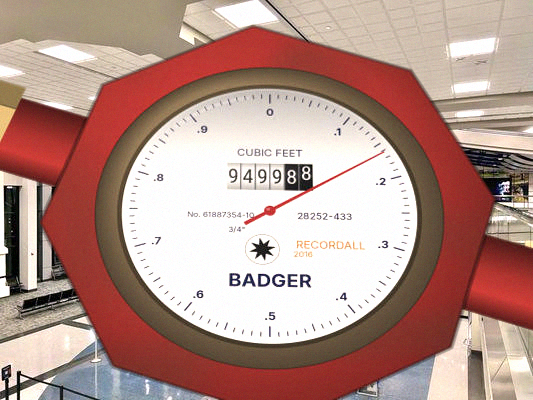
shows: 949988.16 ft³
